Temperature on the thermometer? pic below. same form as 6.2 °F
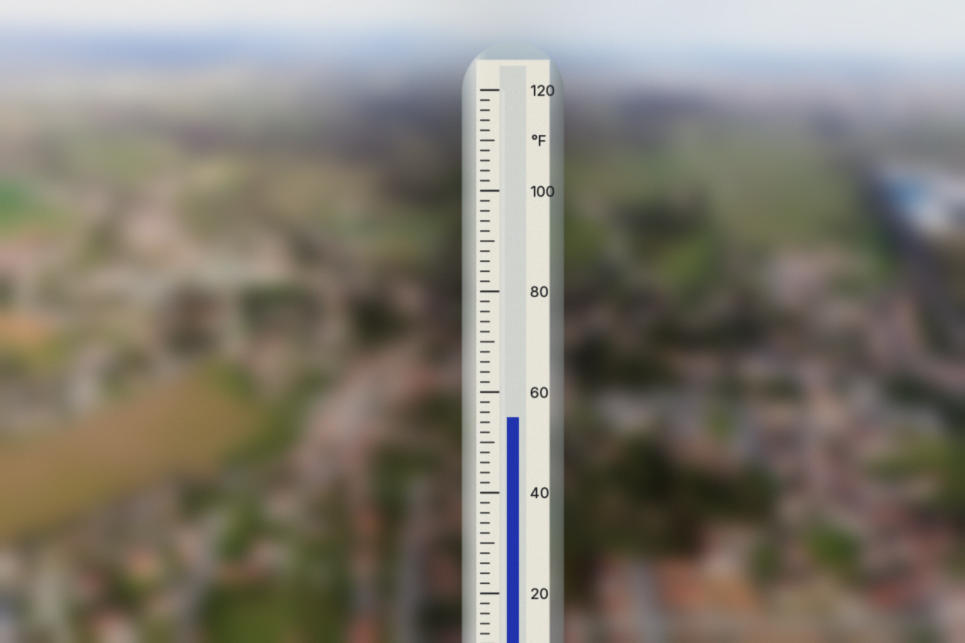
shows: 55 °F
